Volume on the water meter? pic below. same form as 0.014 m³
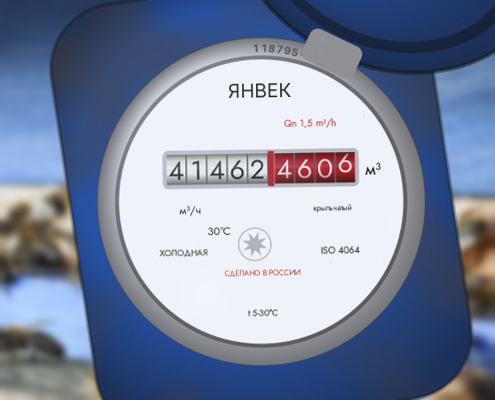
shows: 41462.4606 m³
